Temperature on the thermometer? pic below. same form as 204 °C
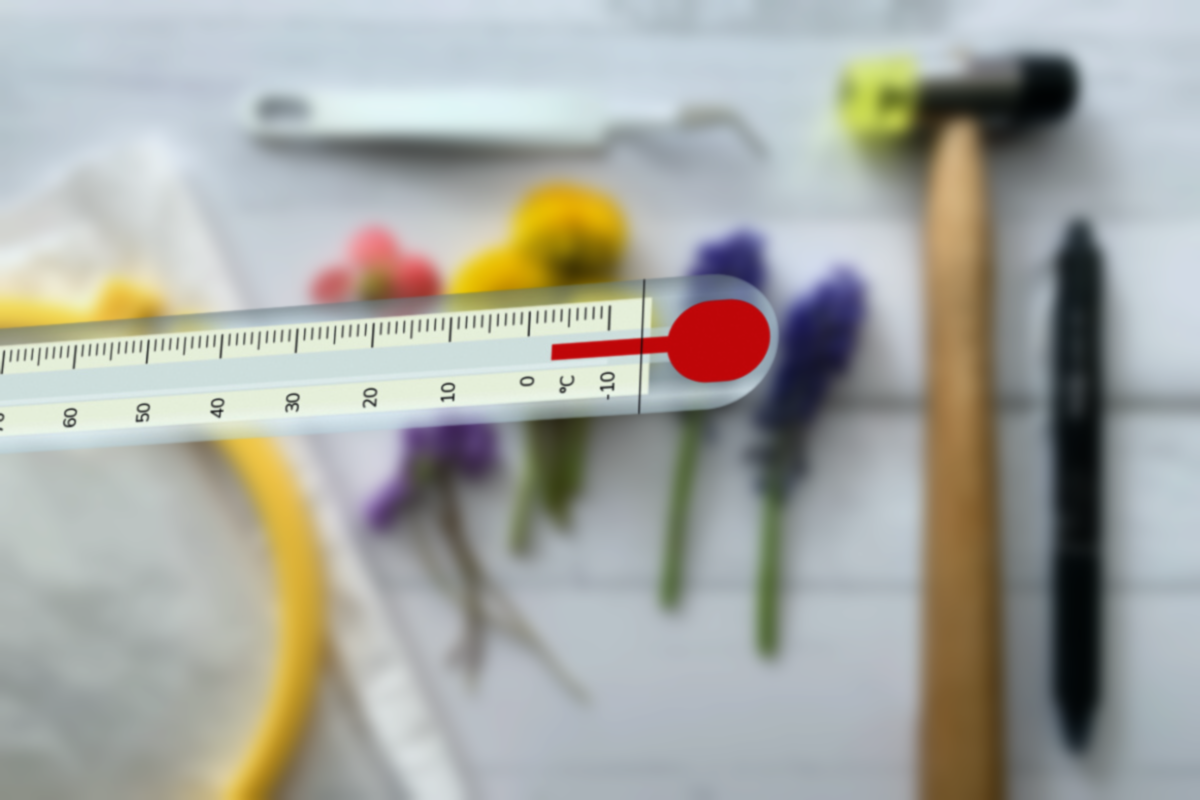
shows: -3 °C
